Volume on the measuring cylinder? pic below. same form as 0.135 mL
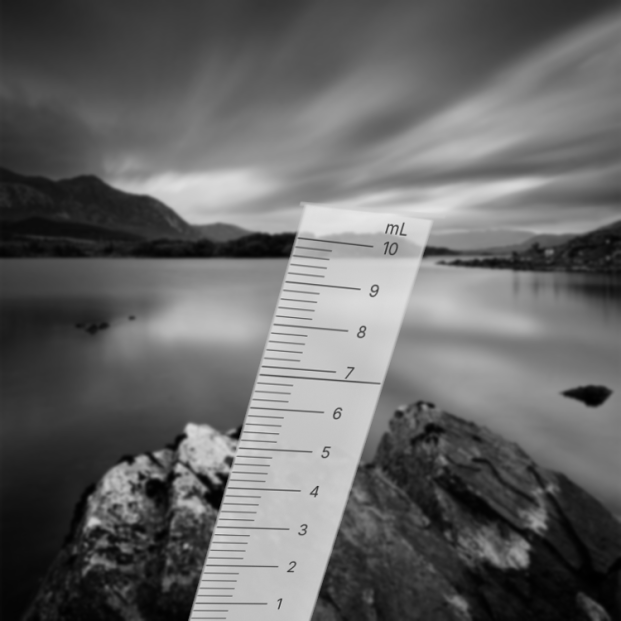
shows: 6.8 mL
